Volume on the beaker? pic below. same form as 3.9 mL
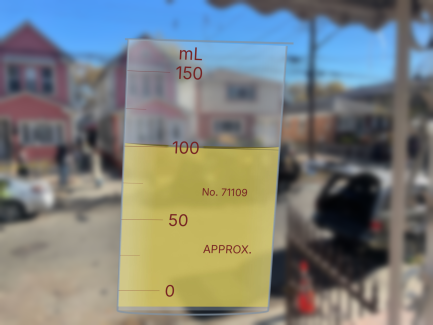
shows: 100 mL
